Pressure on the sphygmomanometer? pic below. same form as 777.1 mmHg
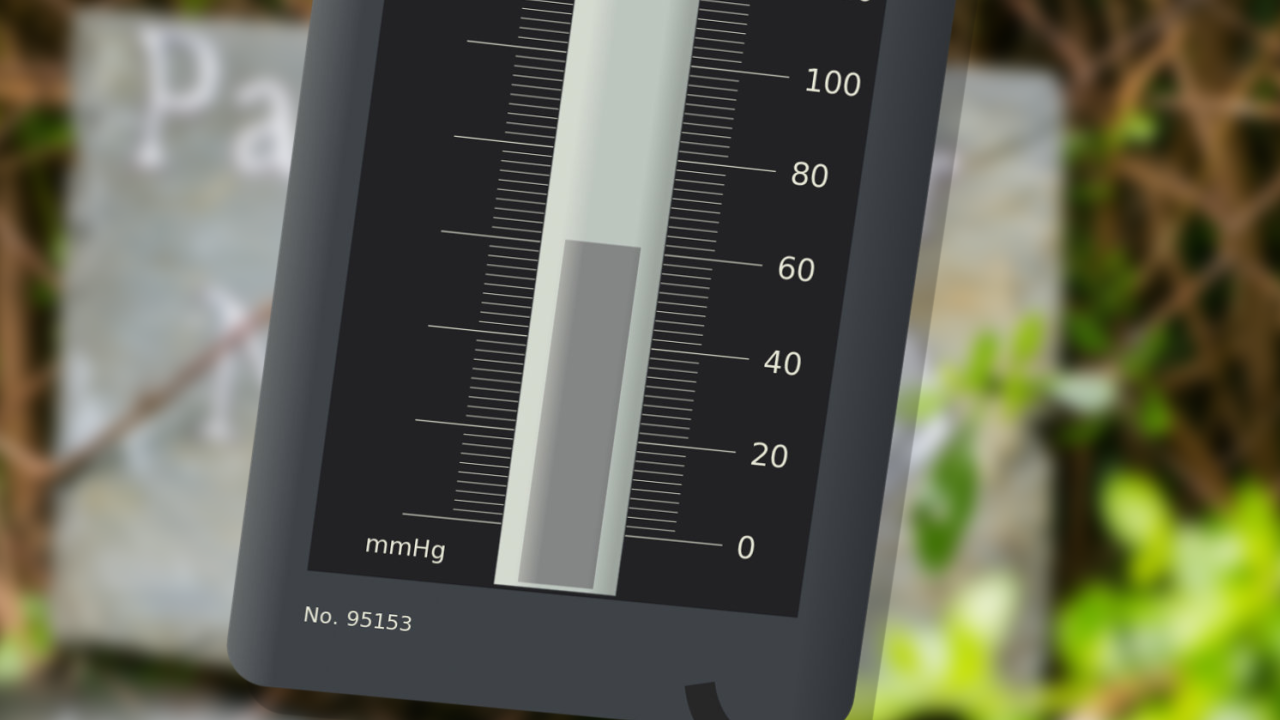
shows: 61 mmHg
